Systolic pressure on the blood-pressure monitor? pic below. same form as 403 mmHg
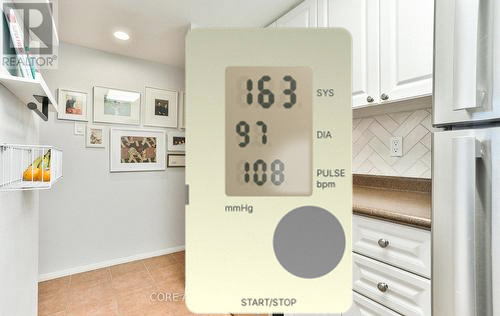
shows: 163 mmHg
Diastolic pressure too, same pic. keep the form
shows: 97 mmHg
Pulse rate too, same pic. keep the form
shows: 108 bpm
